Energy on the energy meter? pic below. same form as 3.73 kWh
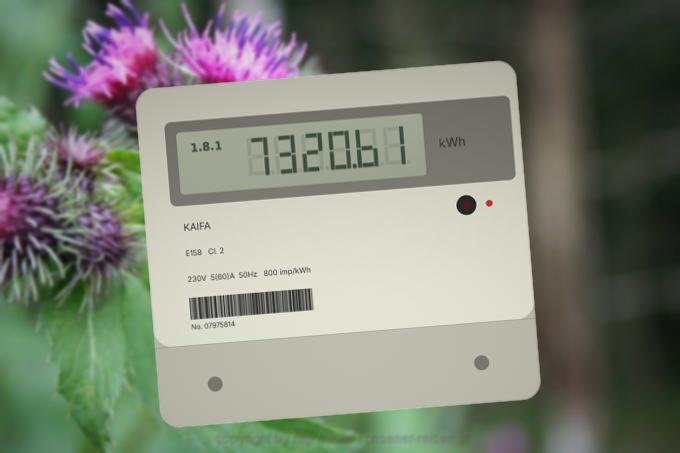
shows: 7320.61 kWh
